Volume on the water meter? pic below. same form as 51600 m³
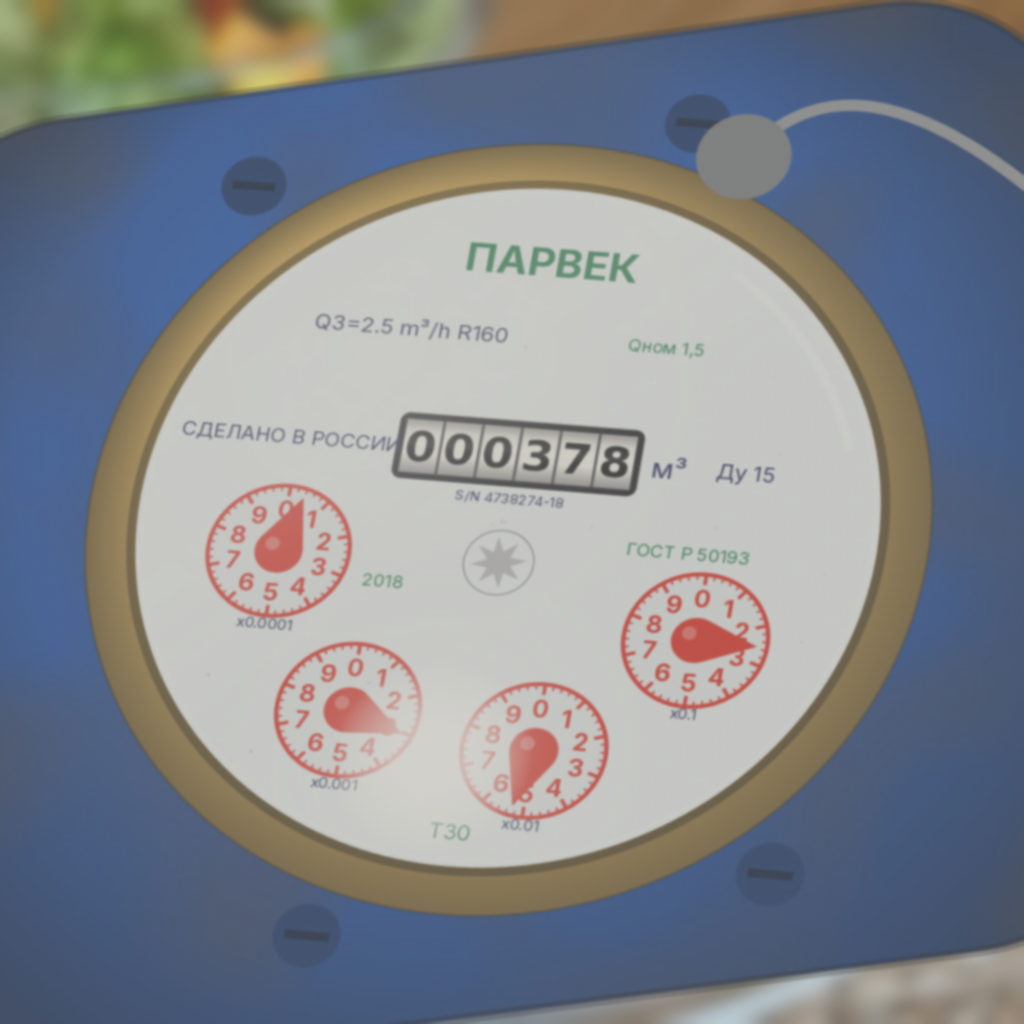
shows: 378.2530 m³
